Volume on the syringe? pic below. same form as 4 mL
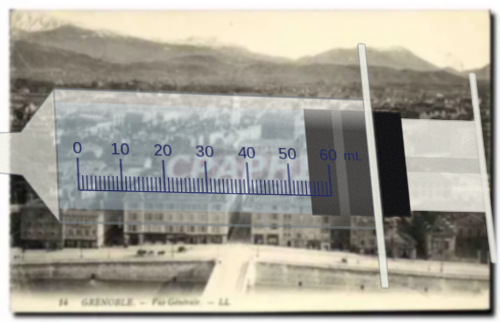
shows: 55 mL
